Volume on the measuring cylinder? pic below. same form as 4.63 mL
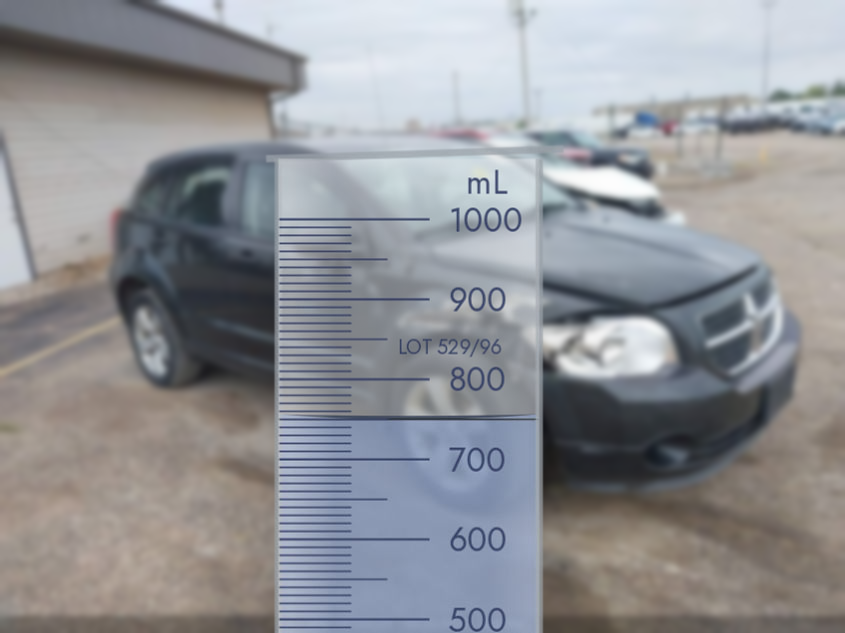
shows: 750 mL
